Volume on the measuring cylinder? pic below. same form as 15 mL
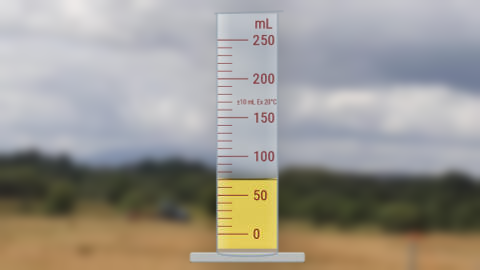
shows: 70 mL
